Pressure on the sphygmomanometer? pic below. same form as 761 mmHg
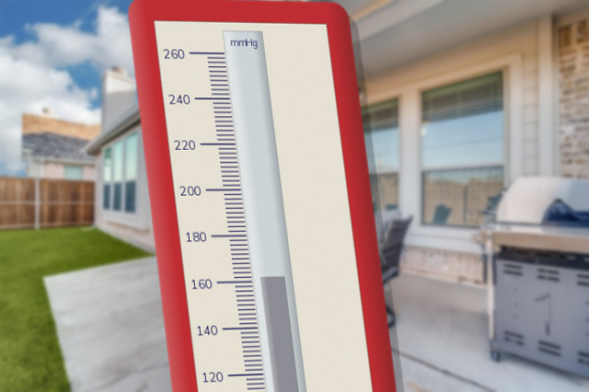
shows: 162 mmHg
